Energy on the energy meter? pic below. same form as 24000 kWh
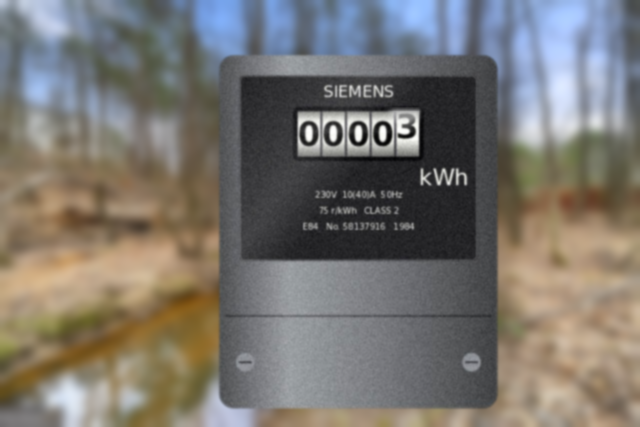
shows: 3 kWh
